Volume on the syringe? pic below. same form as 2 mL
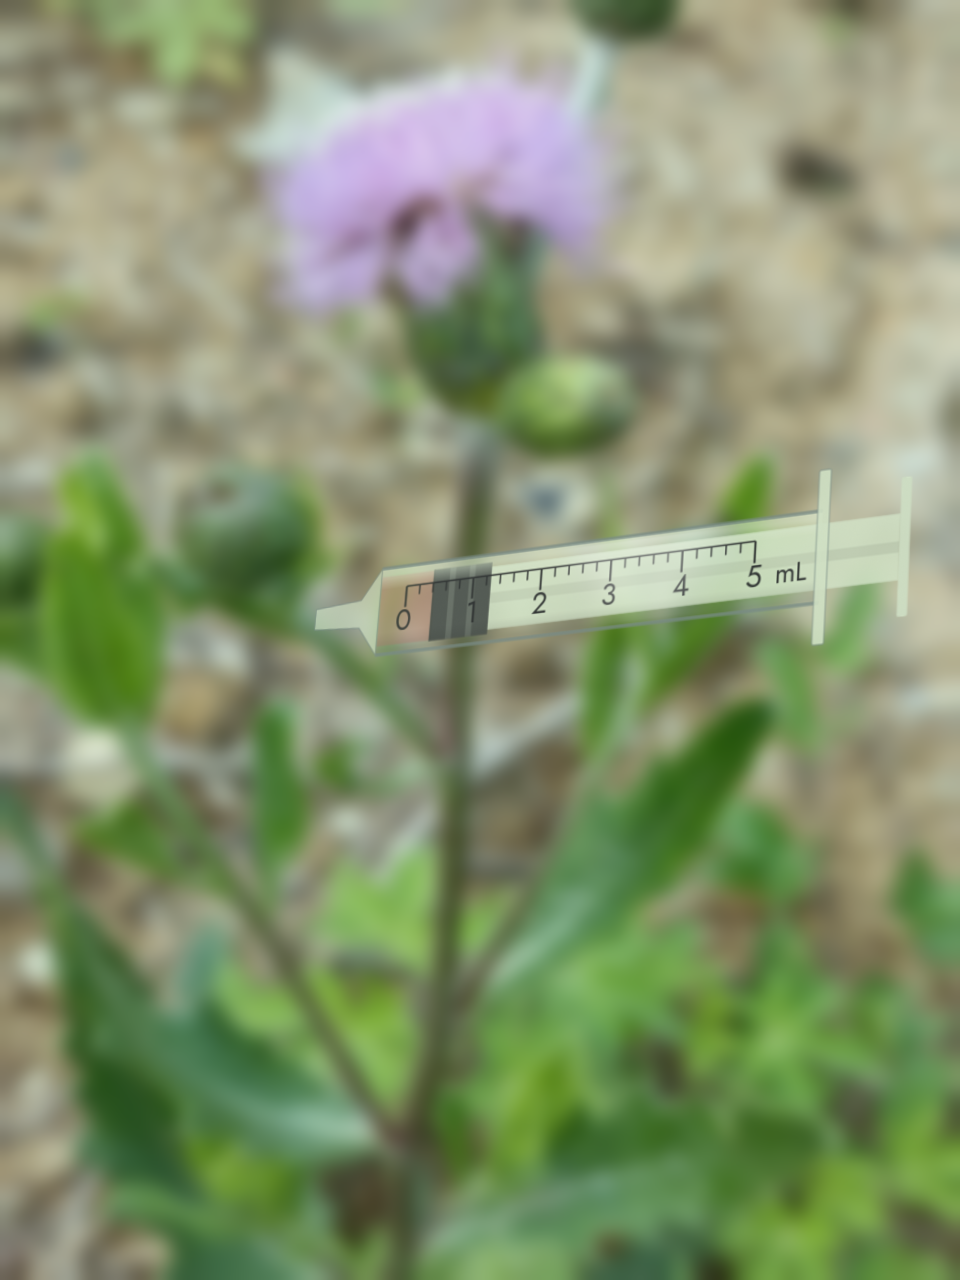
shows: 0.4 mL
